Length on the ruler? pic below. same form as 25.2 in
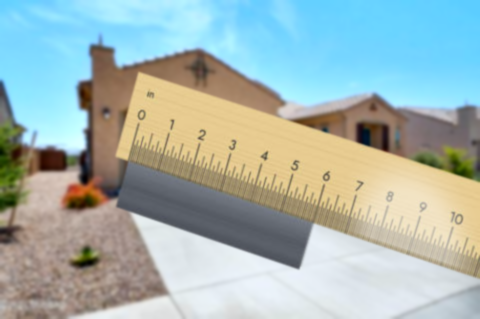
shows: 6 in
